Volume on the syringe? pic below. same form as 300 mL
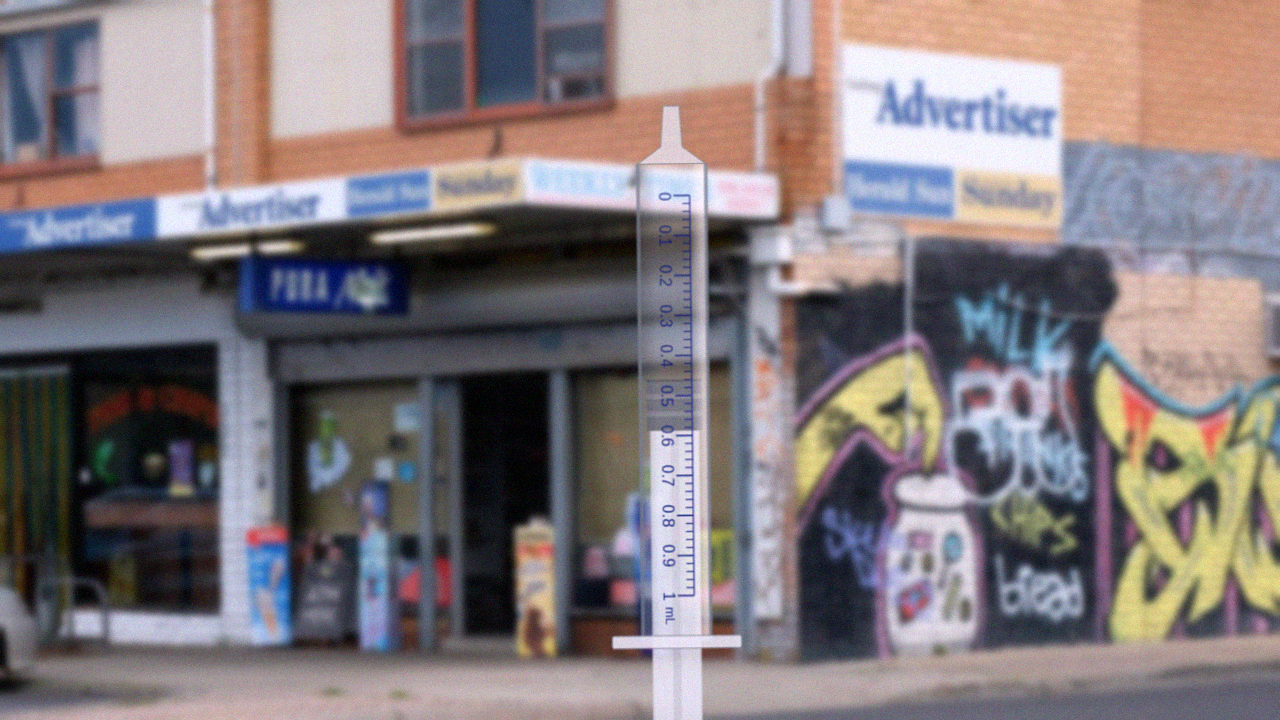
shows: 0.46 mL
